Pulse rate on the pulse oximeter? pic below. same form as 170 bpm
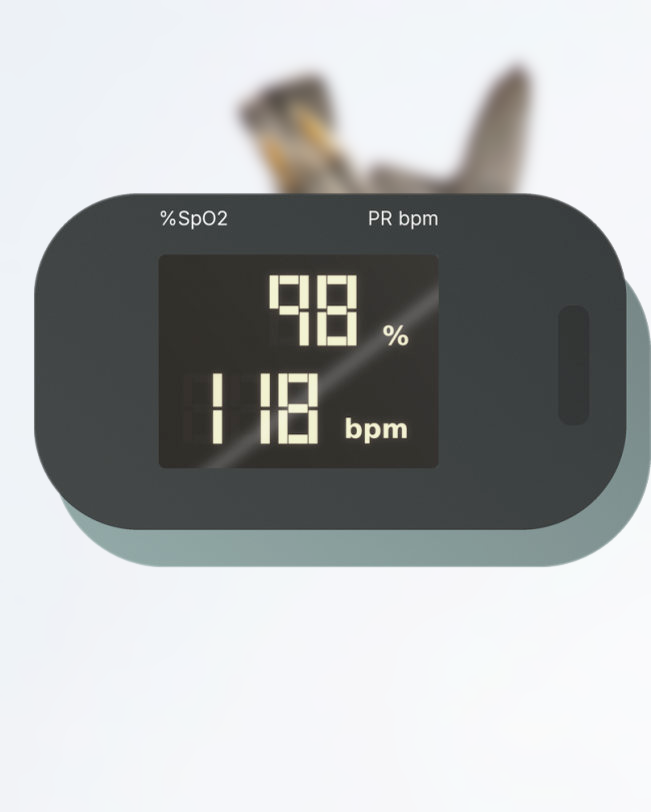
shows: 118 bpm
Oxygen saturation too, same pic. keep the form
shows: 98 %
